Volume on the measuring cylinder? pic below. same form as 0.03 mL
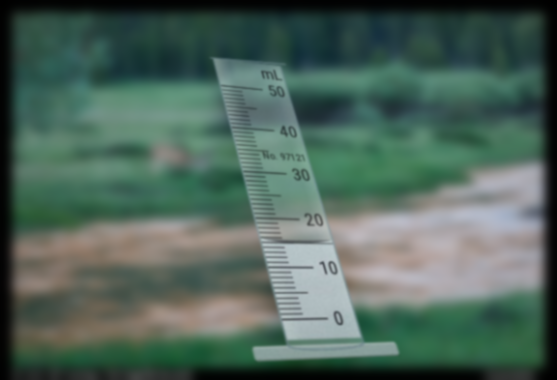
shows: 15 mL
